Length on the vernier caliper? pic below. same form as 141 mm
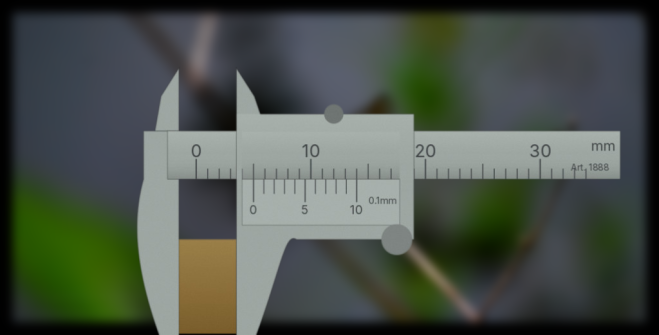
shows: 5.0 mm
